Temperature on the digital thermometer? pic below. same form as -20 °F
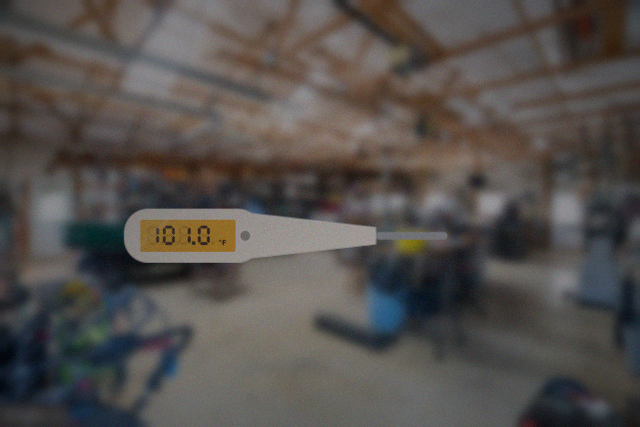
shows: 101.0 °F
